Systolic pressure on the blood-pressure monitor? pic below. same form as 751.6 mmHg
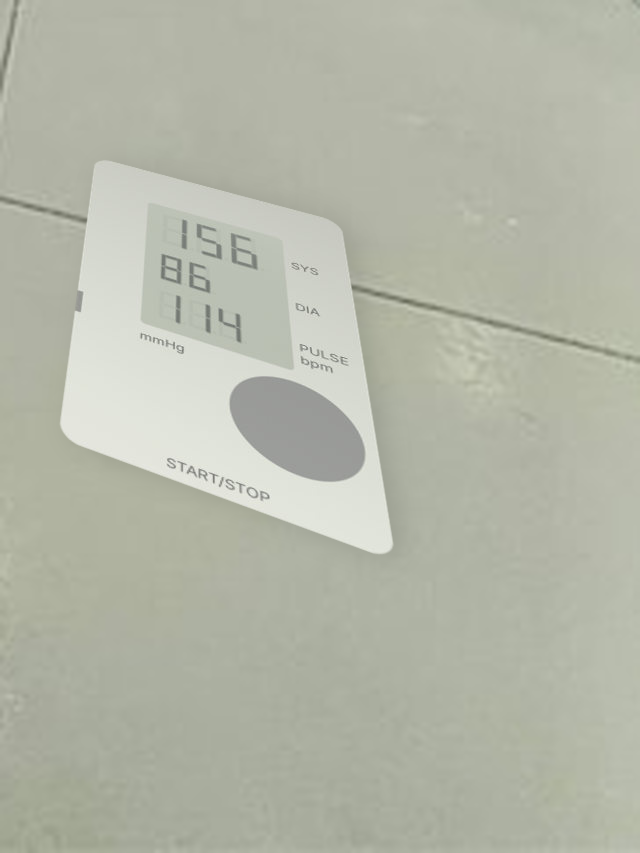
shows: 156 mmHg
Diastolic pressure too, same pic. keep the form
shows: 86 mmHg
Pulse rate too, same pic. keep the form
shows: 114 bpm
